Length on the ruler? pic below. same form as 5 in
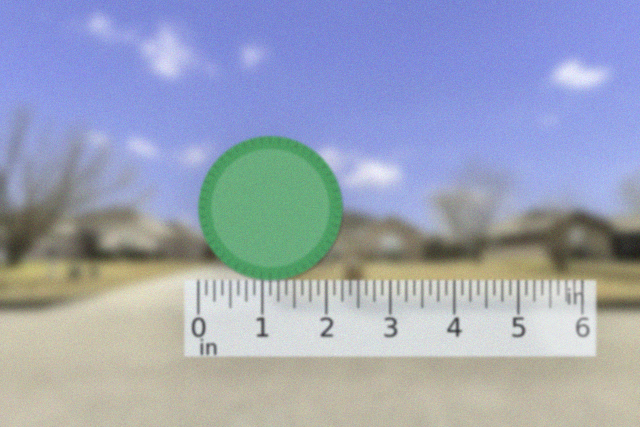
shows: 2.25 in
